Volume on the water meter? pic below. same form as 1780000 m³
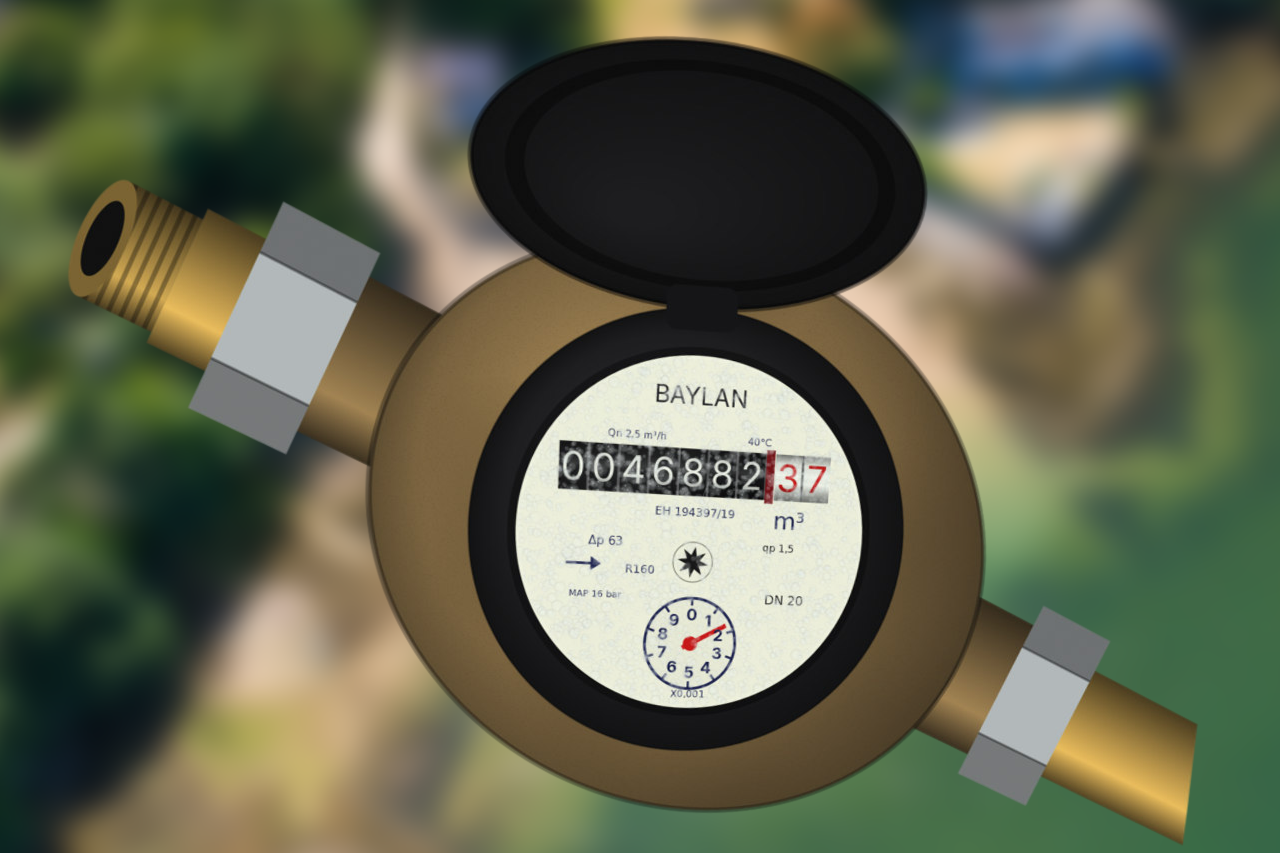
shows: 46882.371 m³
